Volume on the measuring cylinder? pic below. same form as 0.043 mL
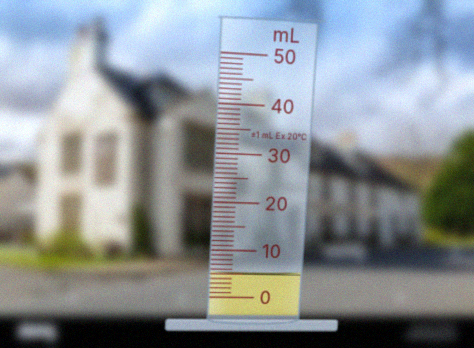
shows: 5 mL
